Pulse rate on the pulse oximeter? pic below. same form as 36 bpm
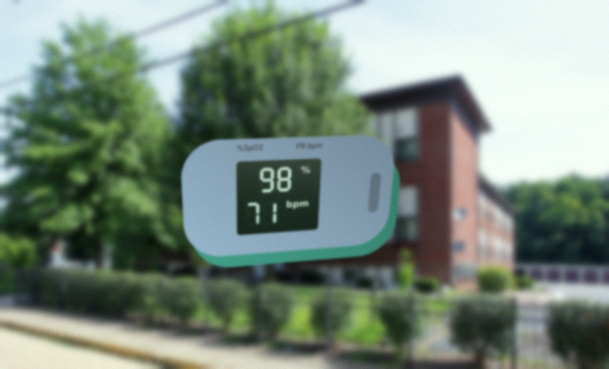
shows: 71 bpm
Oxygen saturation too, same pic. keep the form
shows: 98 %
